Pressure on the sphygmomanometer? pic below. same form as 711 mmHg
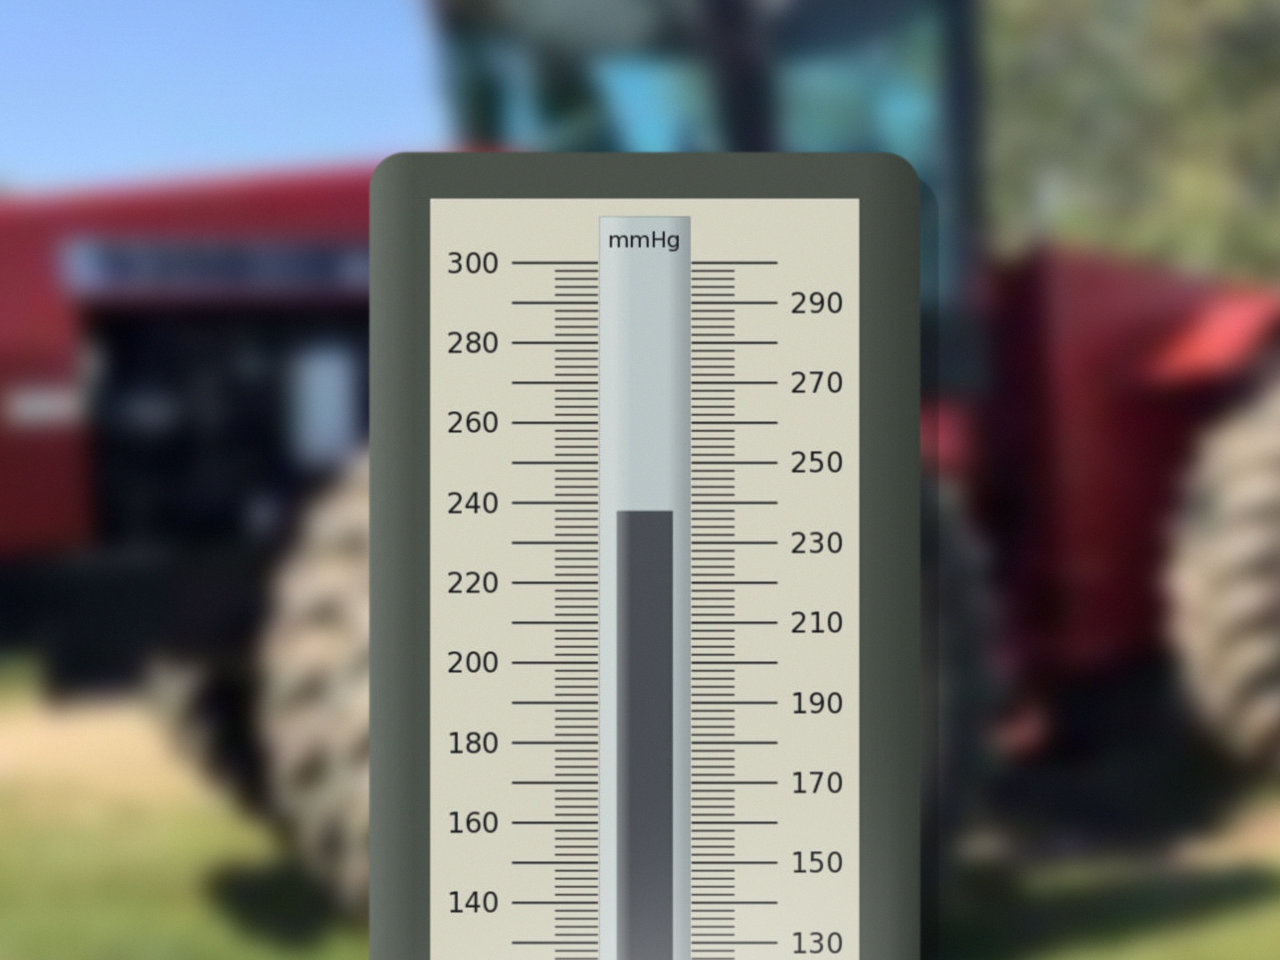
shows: 238 mmHg
